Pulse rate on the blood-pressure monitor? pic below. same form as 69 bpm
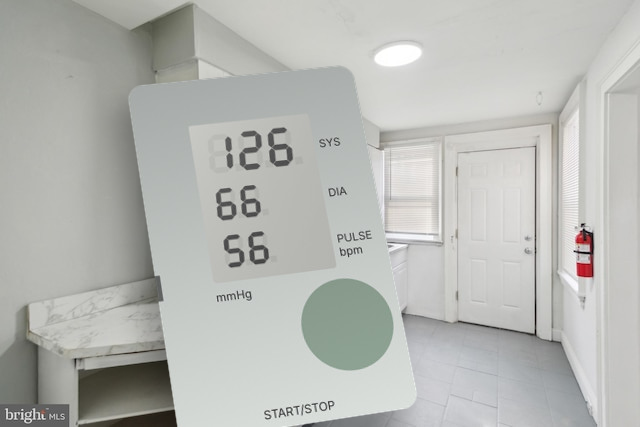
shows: 56 bpm
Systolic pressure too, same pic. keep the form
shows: 126 mmHg
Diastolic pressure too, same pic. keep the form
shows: 66 mmHg
